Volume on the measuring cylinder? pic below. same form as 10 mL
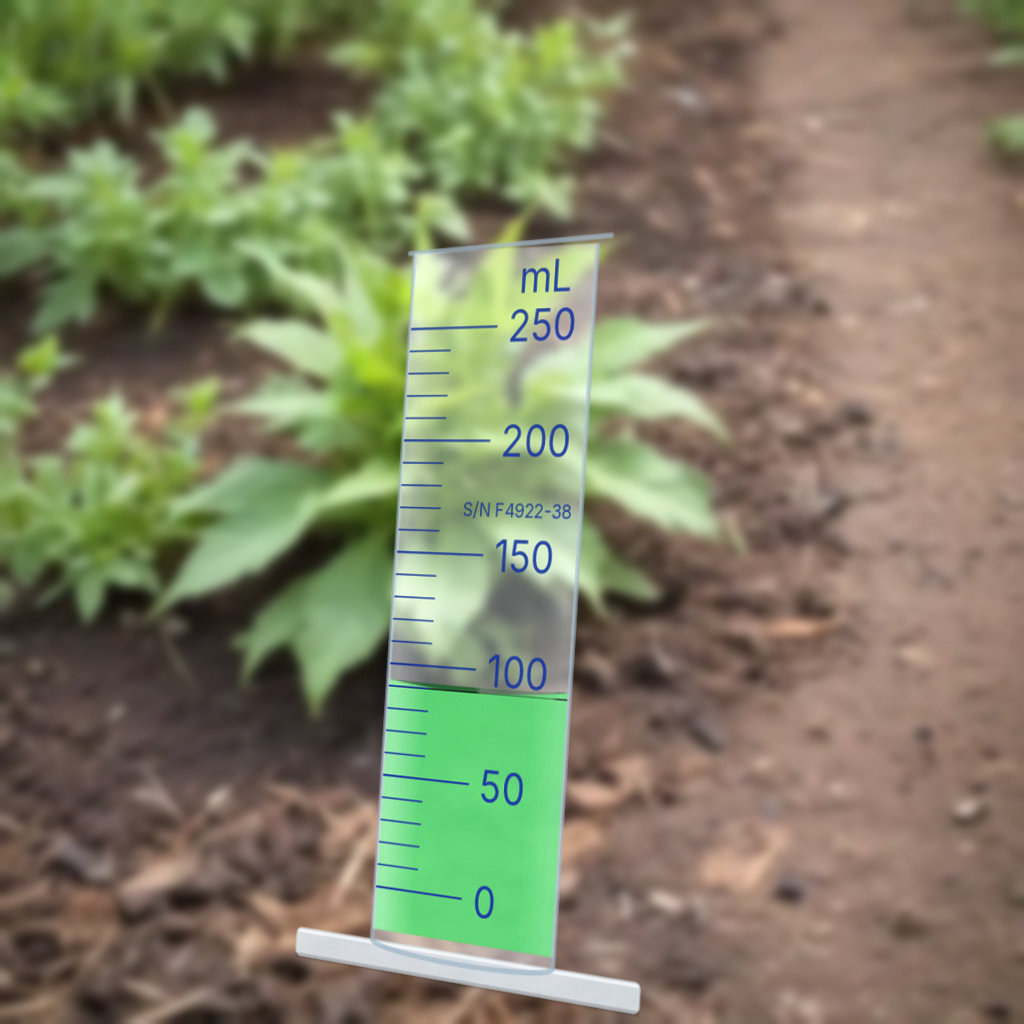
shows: 90 mL
